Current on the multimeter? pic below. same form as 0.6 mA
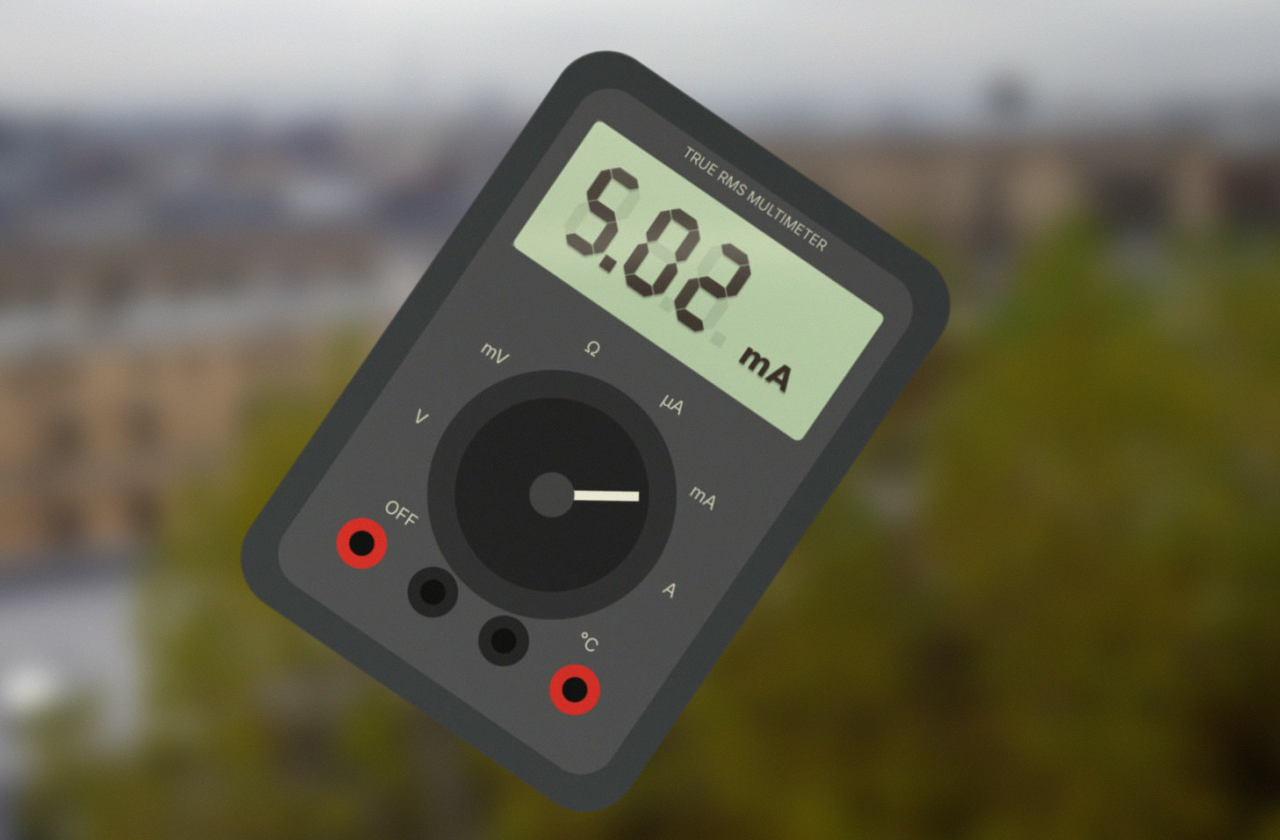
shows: 5.02 mA
